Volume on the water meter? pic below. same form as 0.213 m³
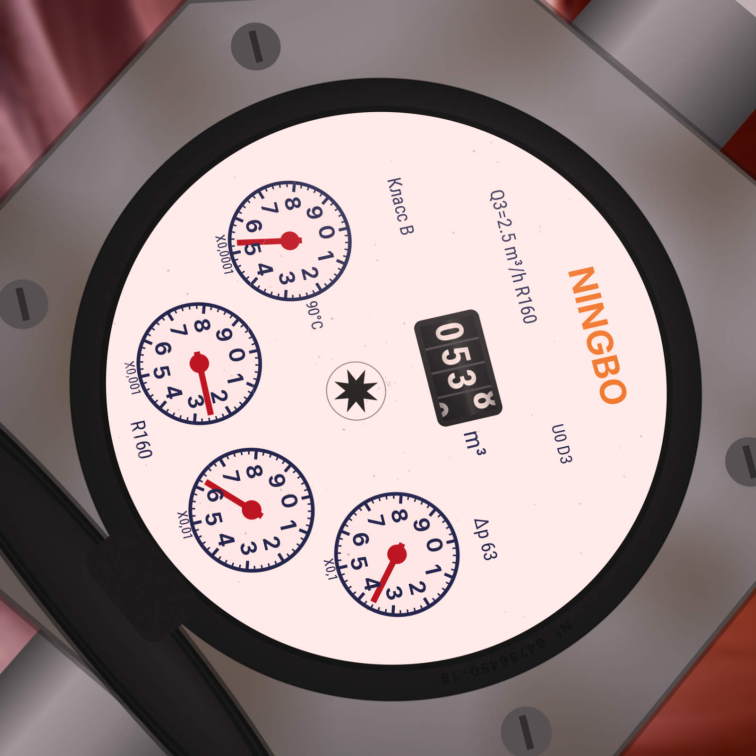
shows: 538.3625 m³
